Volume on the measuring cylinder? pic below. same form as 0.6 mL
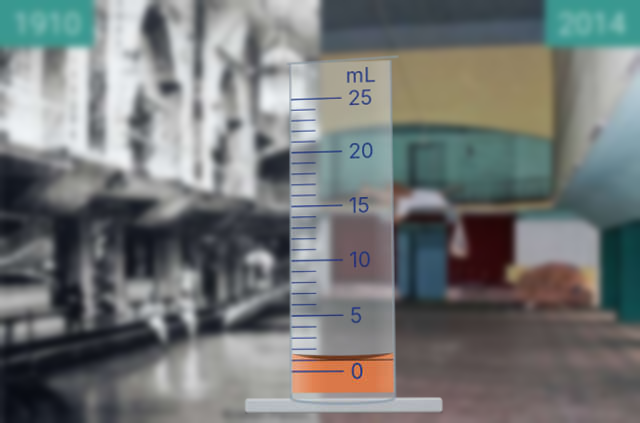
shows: 1 mL
